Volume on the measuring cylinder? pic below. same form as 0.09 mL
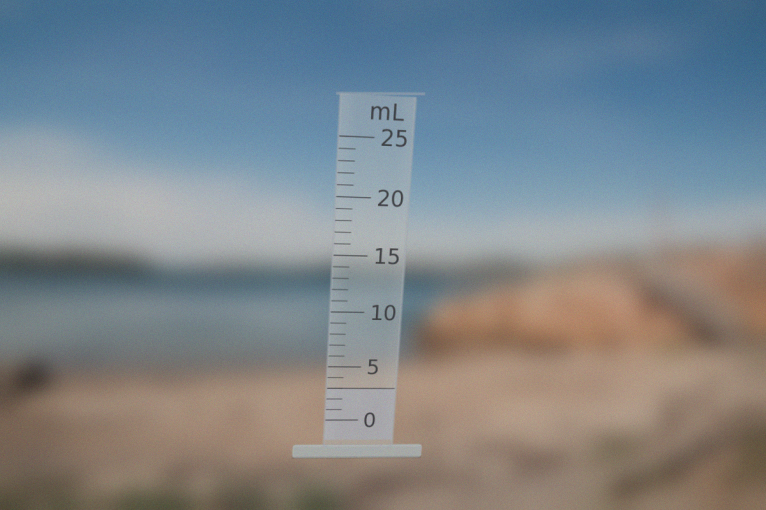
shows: 3 mL
